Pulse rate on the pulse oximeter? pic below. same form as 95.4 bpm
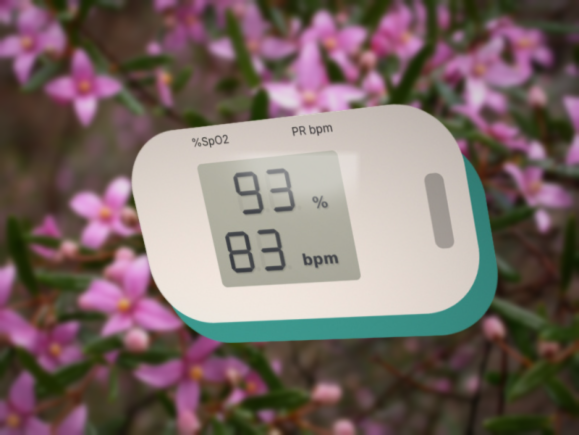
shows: 83 bpm
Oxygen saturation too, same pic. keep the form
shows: 93 %
